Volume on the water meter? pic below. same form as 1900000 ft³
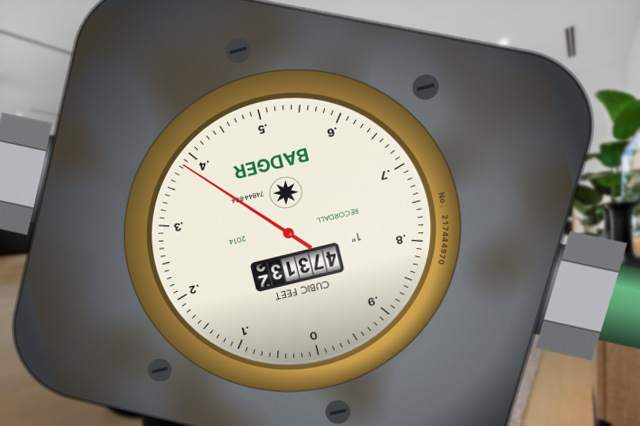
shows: 473132.38 ft³
